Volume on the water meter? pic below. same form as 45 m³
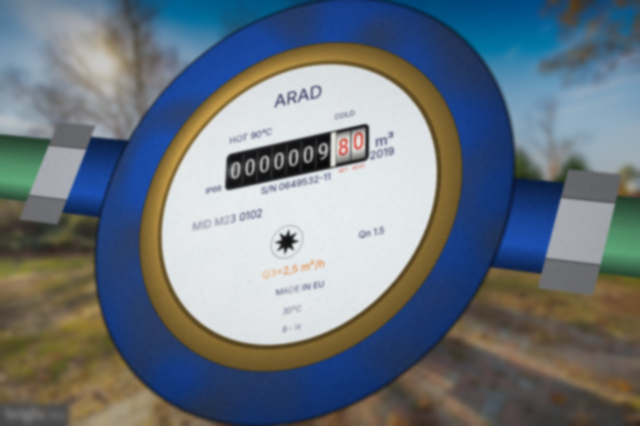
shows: 9.80 m³
